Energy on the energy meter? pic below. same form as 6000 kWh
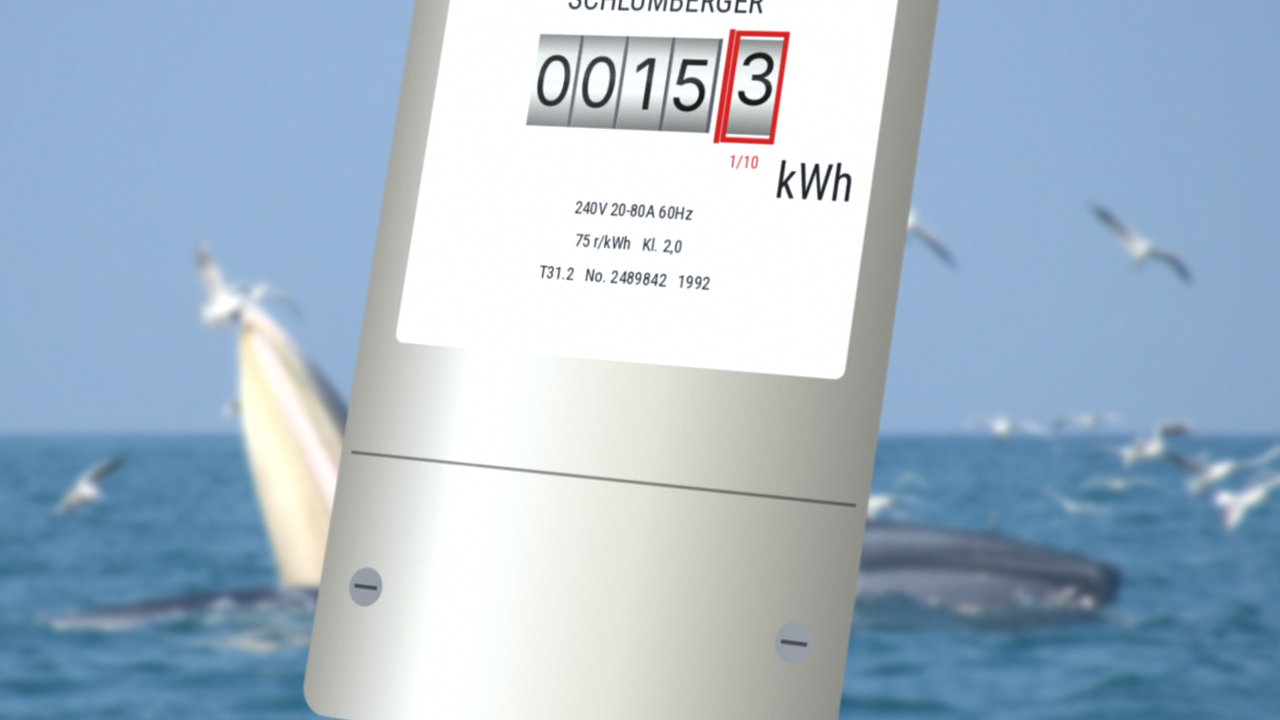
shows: 15.3 kWh
